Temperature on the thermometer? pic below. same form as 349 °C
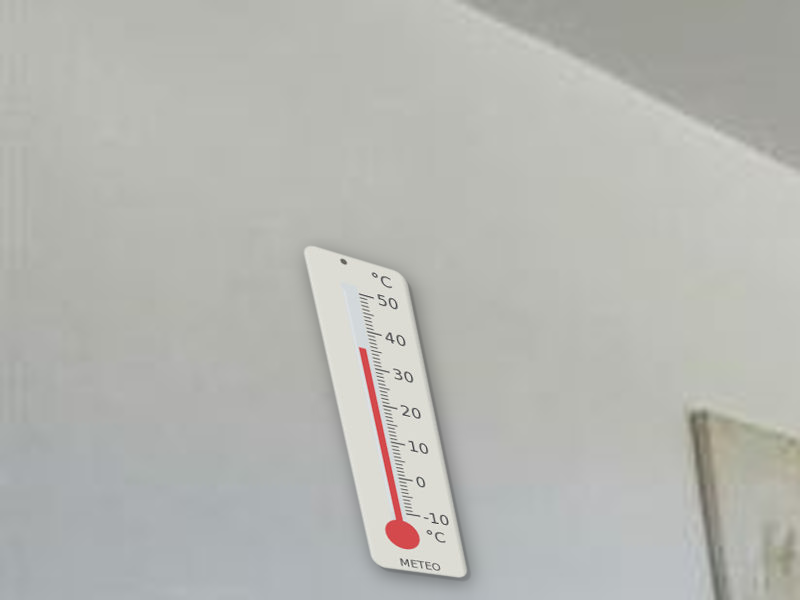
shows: 35 °C
